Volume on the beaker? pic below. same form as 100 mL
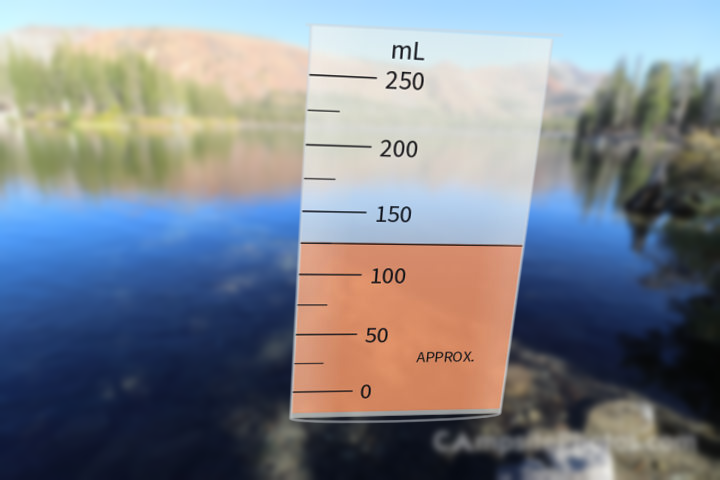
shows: 125 mL
